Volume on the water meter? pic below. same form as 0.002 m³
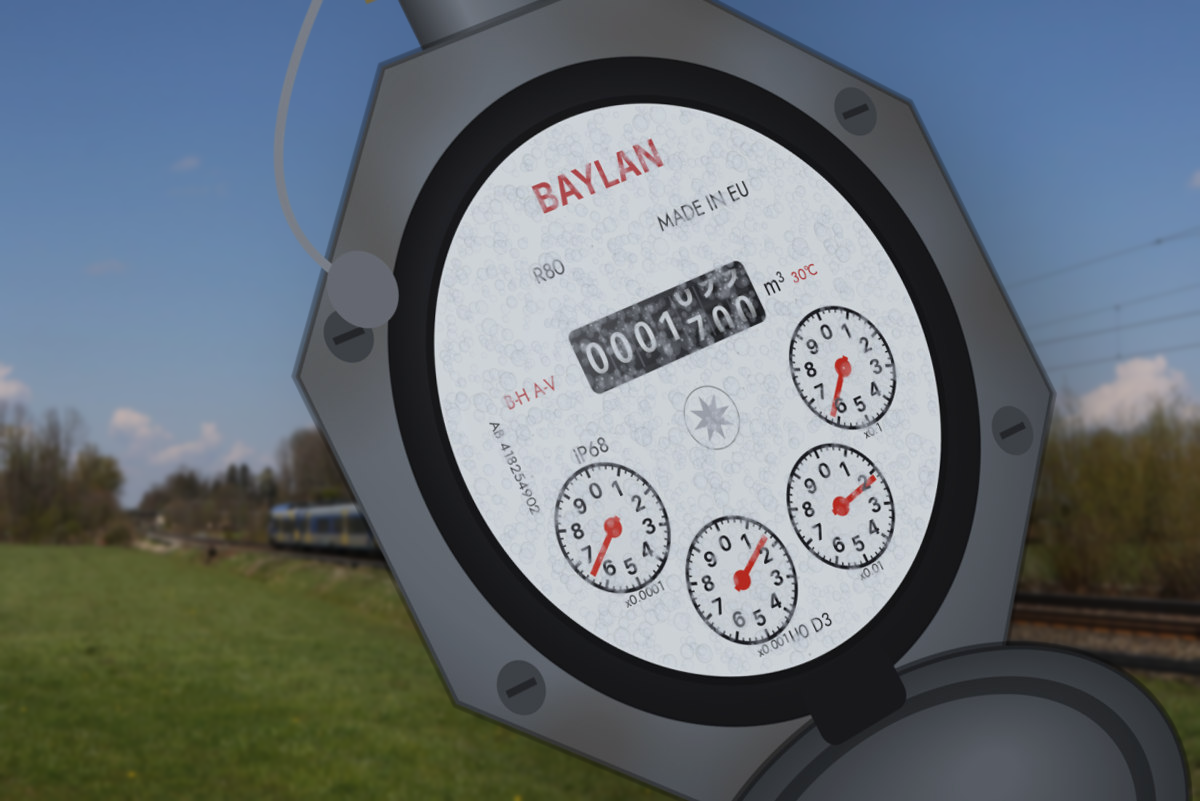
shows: 1699.6216 m³
